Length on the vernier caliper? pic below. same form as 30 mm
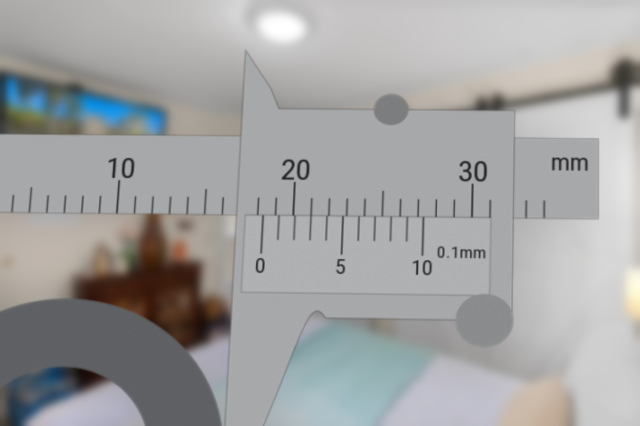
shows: 18.3 mm
